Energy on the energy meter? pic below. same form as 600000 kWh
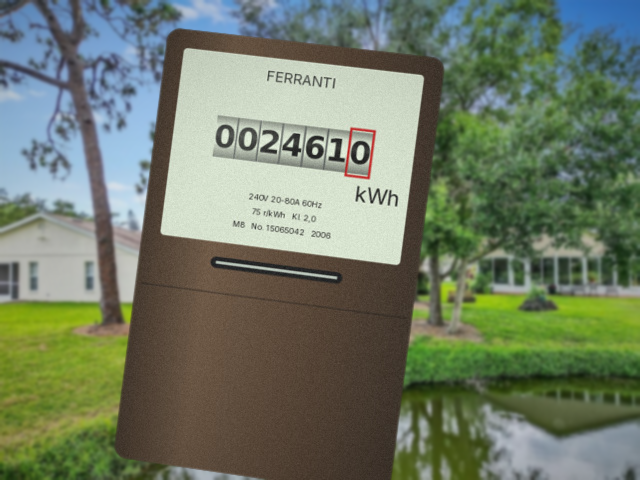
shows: 2461.0 kWh
